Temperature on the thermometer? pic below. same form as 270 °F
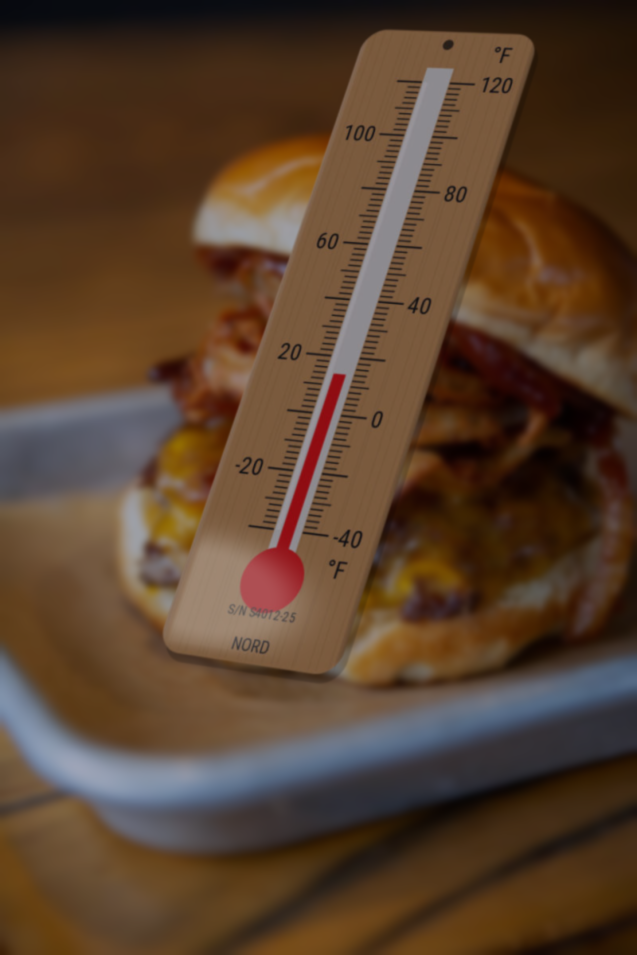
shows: 14 °F
